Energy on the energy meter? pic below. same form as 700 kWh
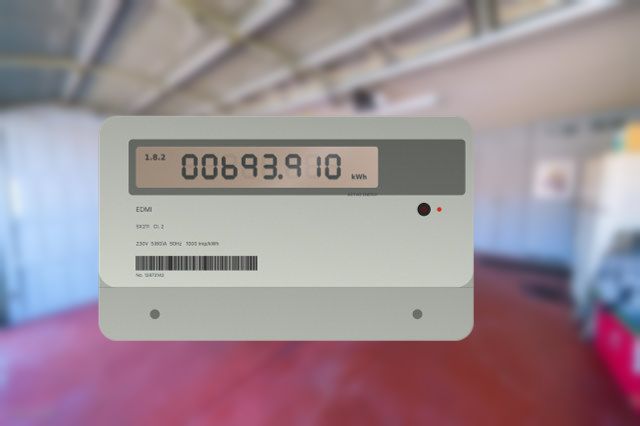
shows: 693.910 kWh
